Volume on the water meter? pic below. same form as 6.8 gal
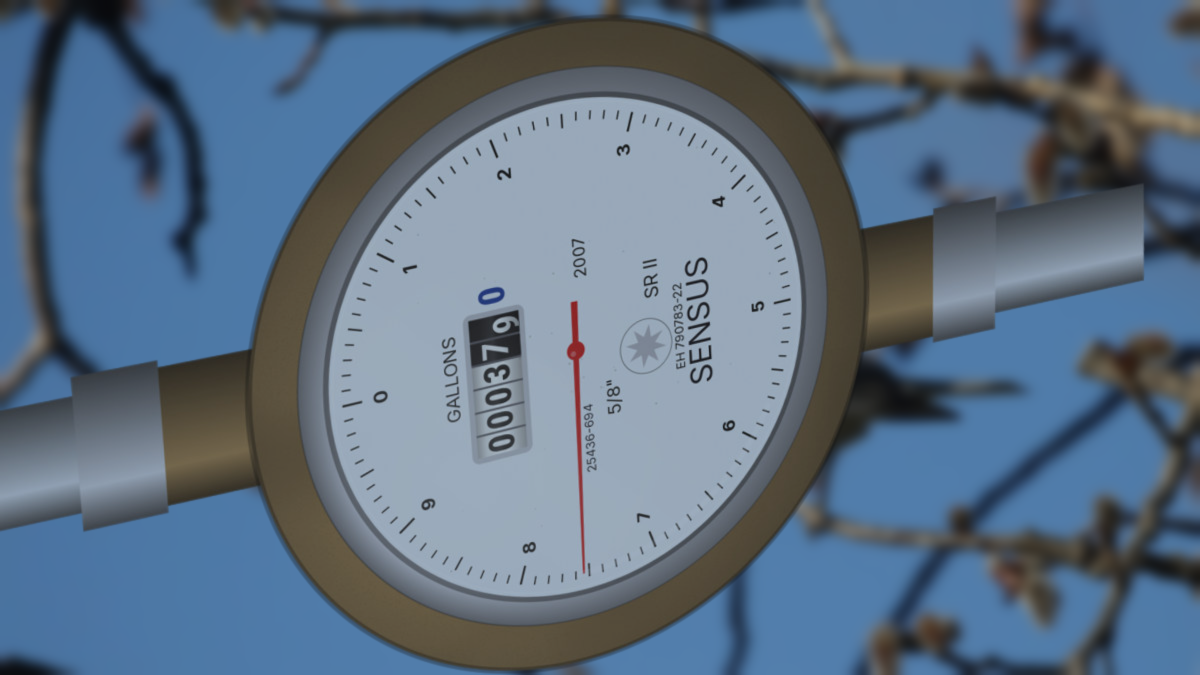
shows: 3787.5 gal
